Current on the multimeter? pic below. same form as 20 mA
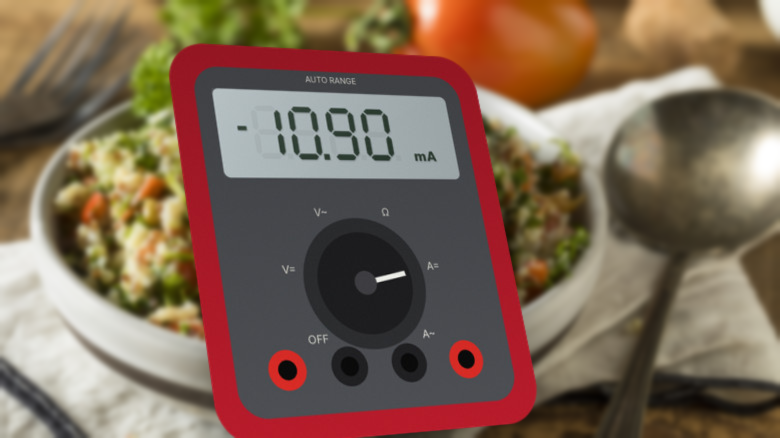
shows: -10.90 mA
